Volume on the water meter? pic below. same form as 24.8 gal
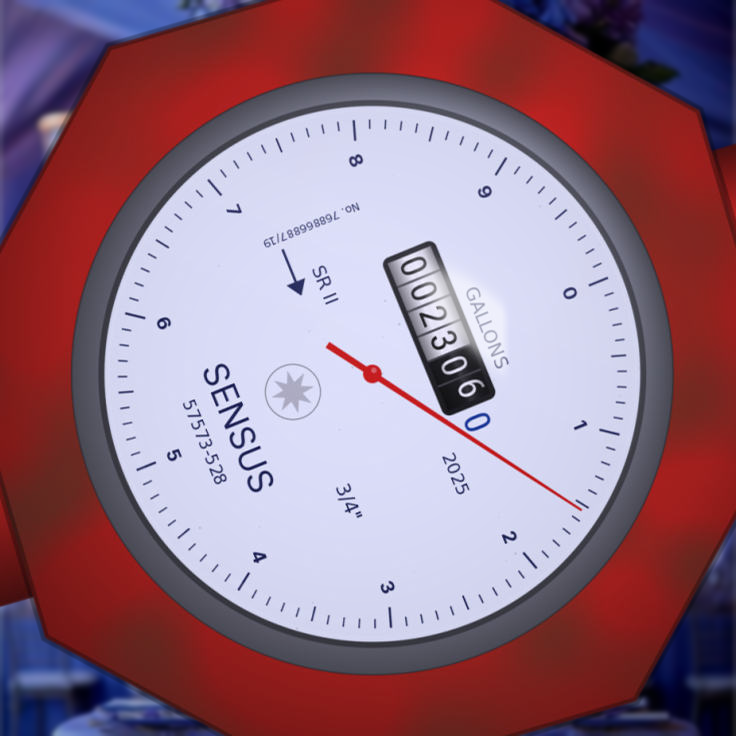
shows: 23061.5 gal
